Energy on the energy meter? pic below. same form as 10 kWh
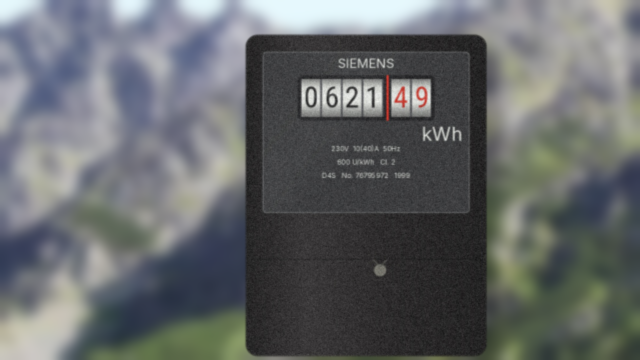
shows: 621.49 kWh
